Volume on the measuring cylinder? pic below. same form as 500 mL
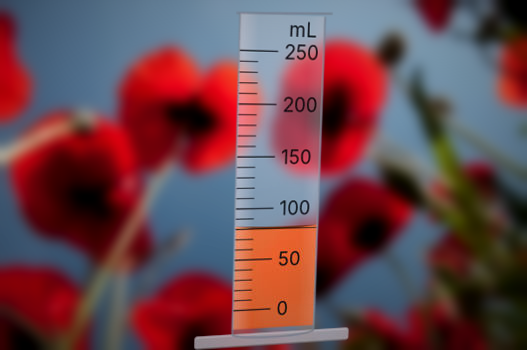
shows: 80 mL
